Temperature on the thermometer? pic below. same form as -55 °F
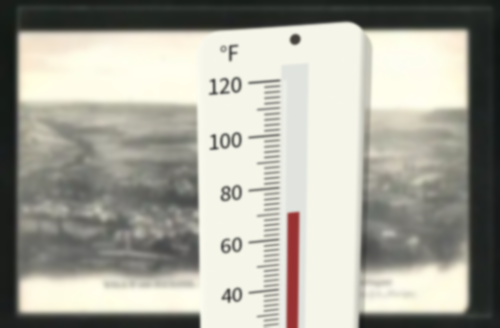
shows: 70 °F
